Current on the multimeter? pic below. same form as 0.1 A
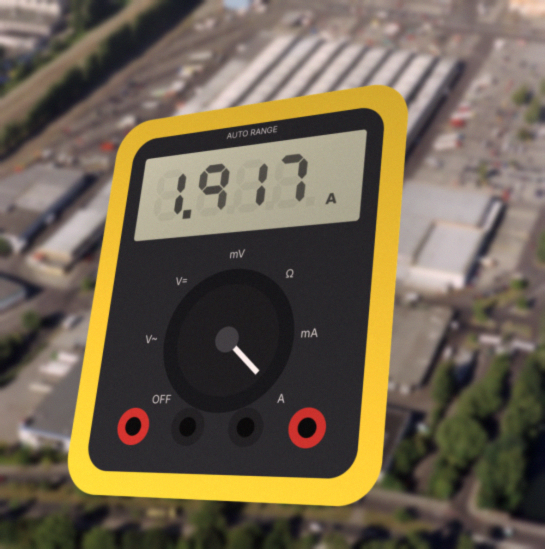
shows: 1.917 A
